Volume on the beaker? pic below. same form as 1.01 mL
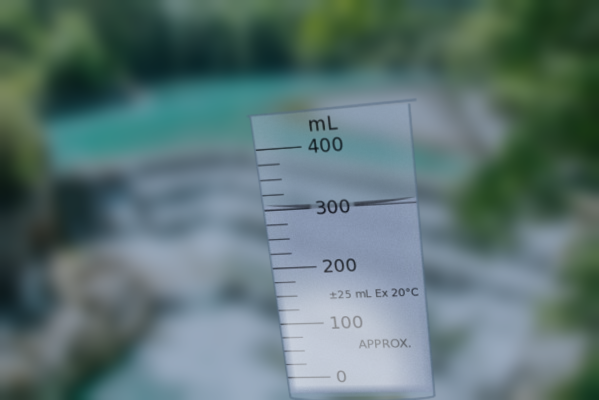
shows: 300 mL
